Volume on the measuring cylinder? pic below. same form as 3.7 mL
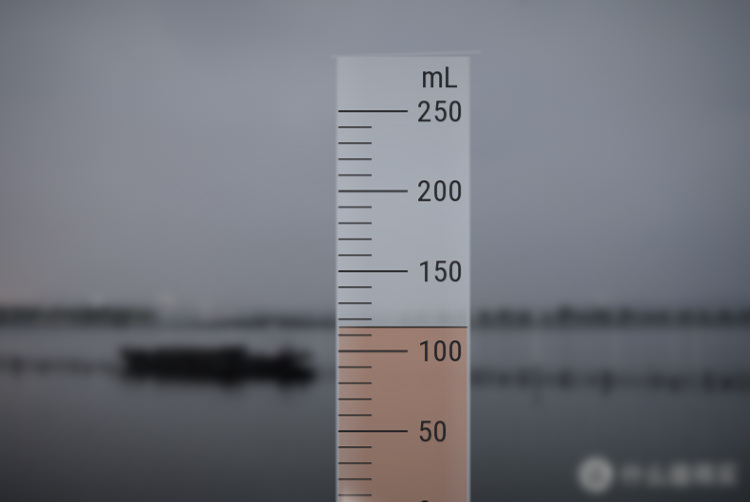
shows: 115 mL
